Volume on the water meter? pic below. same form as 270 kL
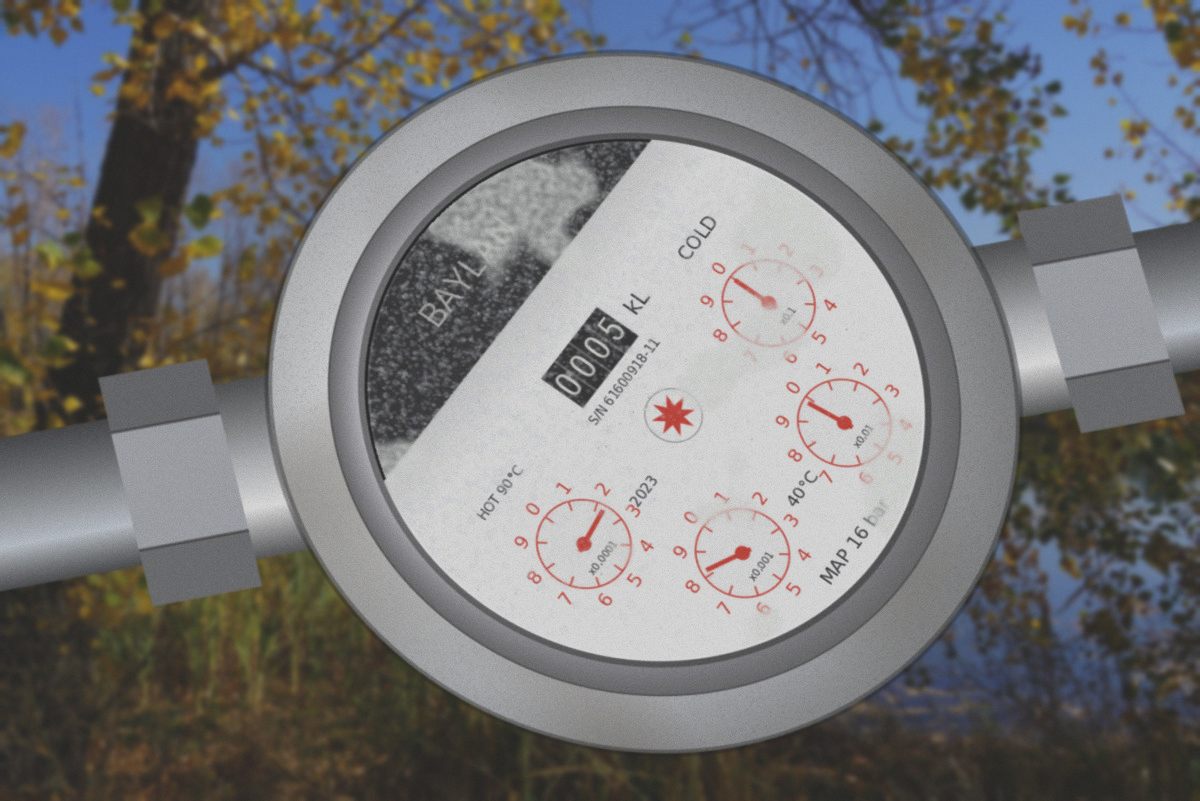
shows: 4.9982 kL
